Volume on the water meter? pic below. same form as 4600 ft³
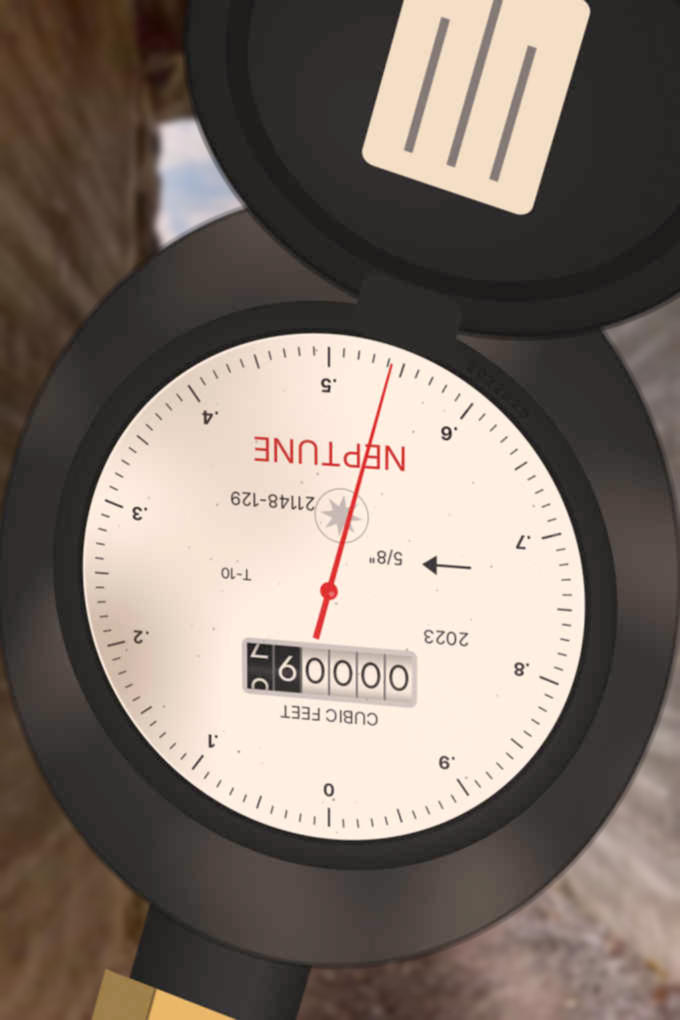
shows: 96.54 ft³
